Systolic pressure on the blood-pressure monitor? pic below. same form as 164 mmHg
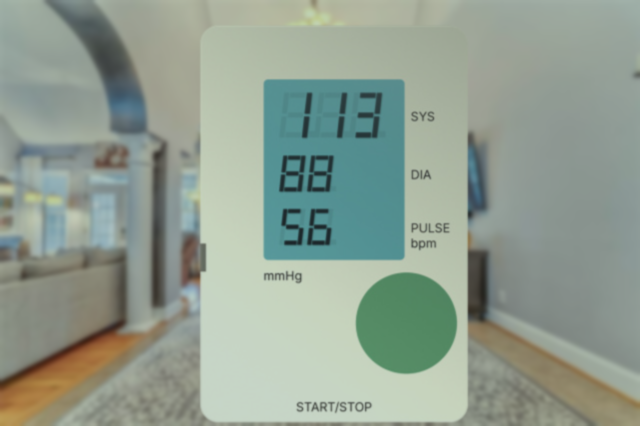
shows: 113 mmHg
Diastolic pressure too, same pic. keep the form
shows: 88 mmHg
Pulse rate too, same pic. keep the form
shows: 56 bpm
